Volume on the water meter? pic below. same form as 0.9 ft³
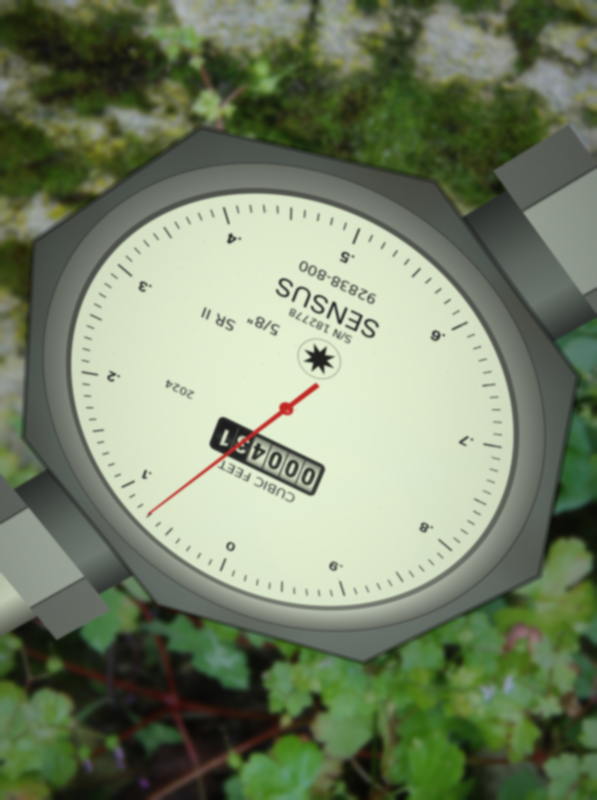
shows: 431.07 ft³
